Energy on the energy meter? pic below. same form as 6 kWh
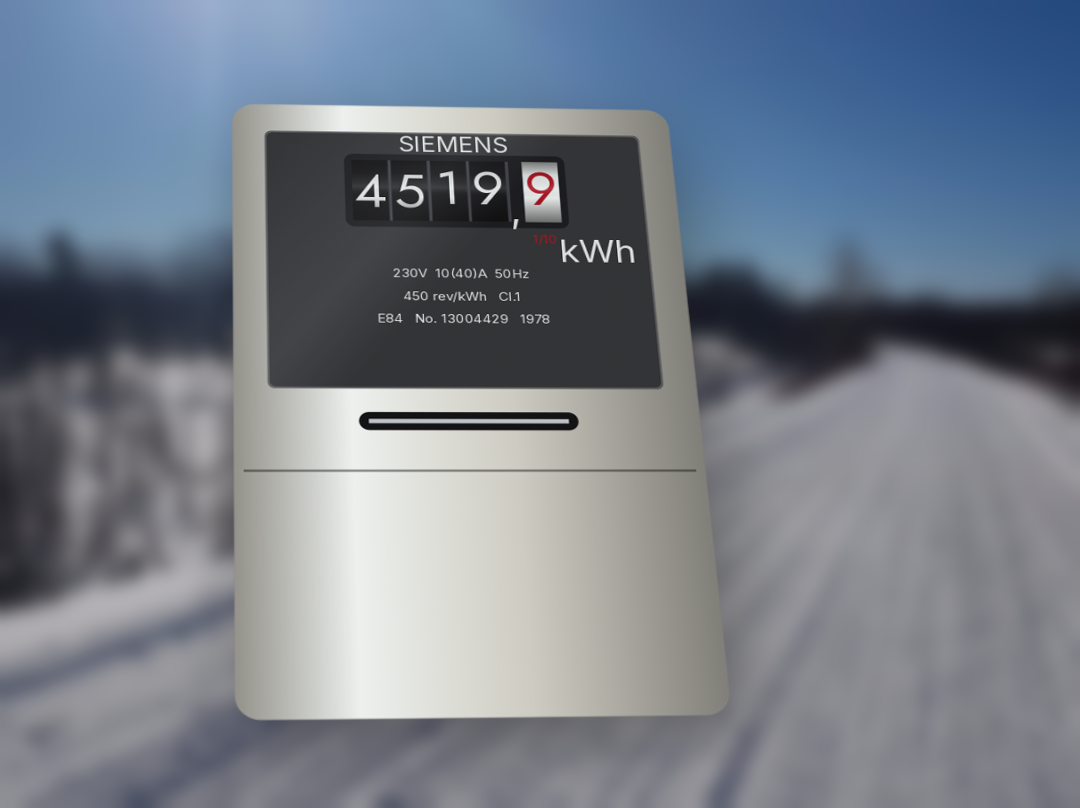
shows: 4519.9 kWh
